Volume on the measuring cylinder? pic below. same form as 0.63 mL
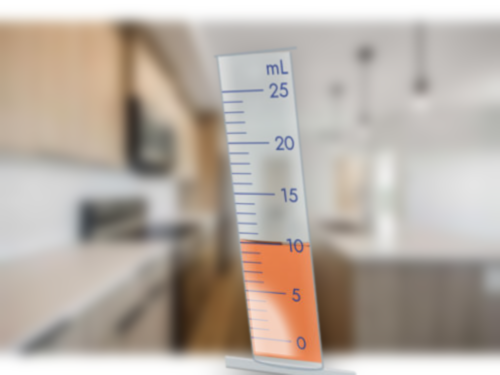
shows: 10 mL
